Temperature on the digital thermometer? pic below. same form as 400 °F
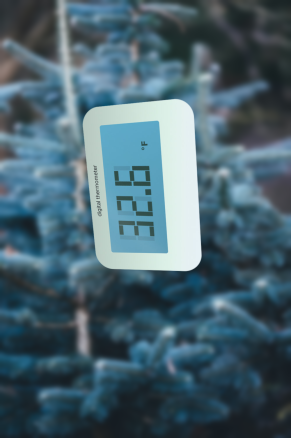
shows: 32.6 °F
